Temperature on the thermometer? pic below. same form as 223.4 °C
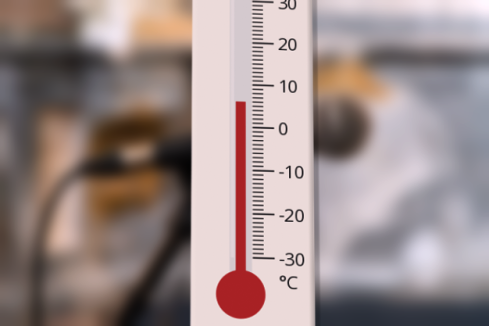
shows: 6 °C
